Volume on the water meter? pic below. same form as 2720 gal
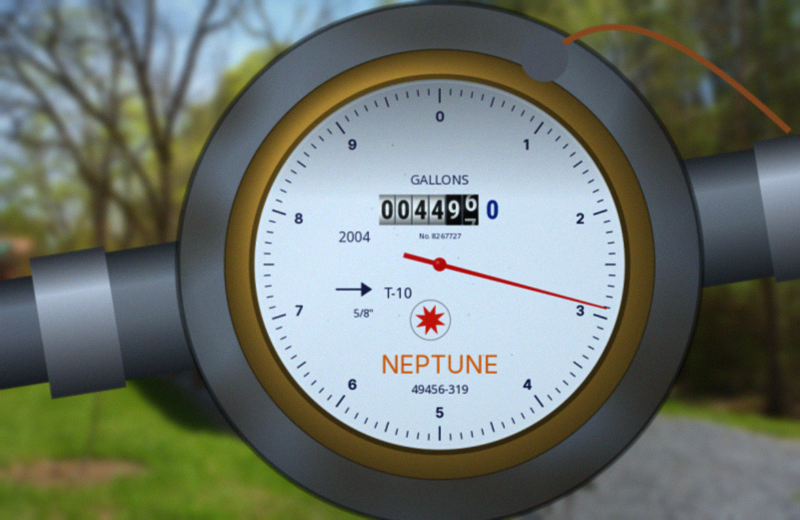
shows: 44962.9 gal
